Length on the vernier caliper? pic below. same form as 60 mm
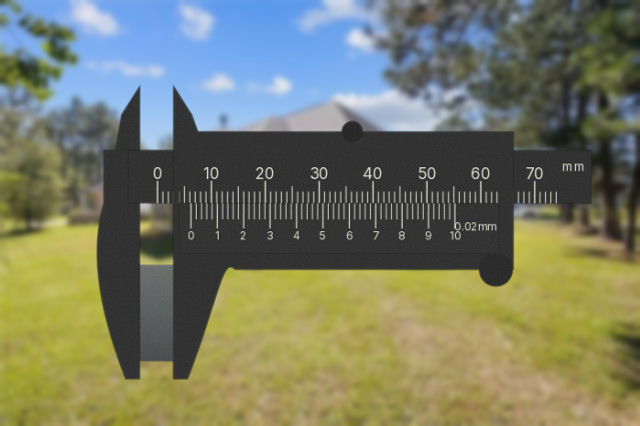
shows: 6.2 mm
